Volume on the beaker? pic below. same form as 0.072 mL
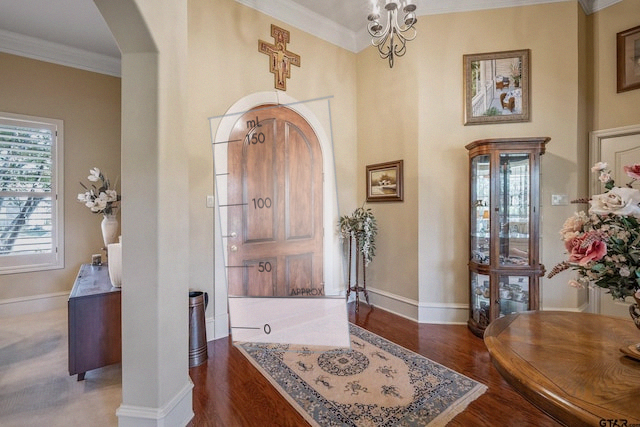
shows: 25 mL
